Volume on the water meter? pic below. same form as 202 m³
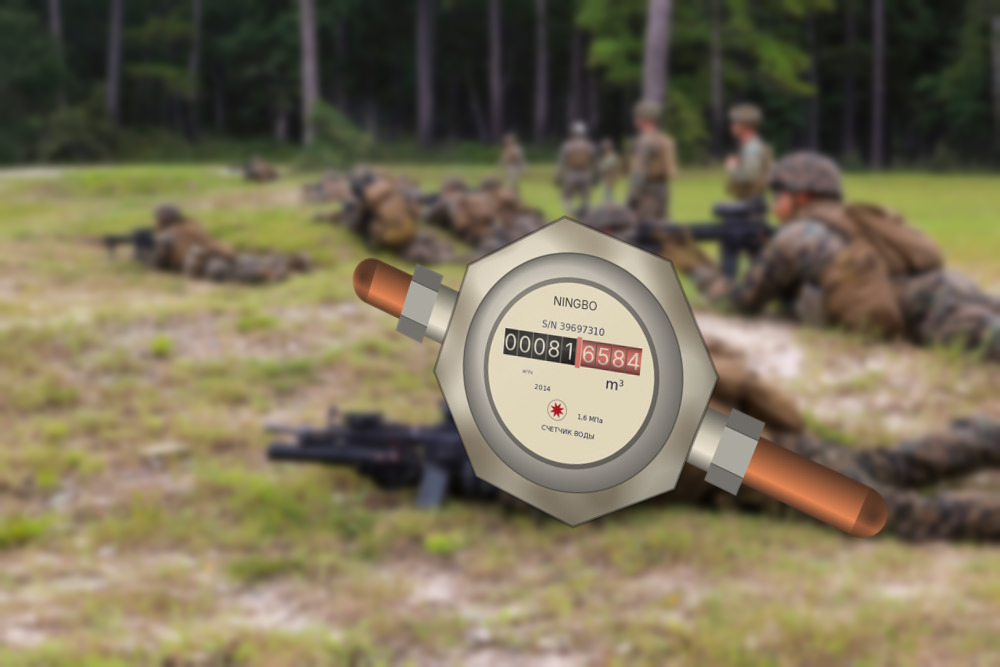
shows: 81.6584 m³
